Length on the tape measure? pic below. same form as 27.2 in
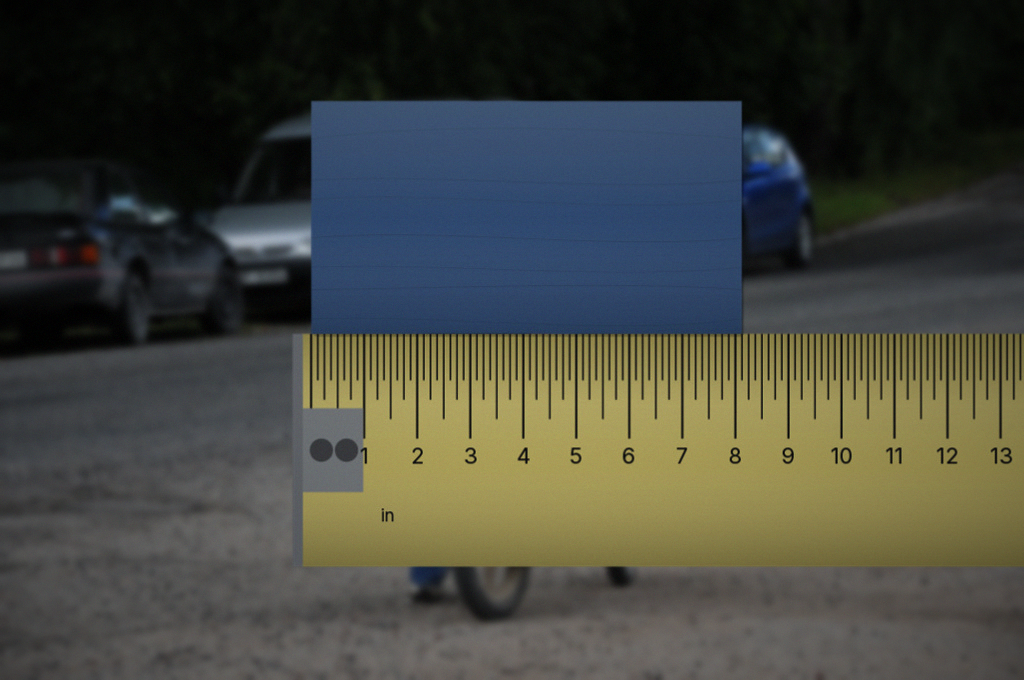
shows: 8.125 in
